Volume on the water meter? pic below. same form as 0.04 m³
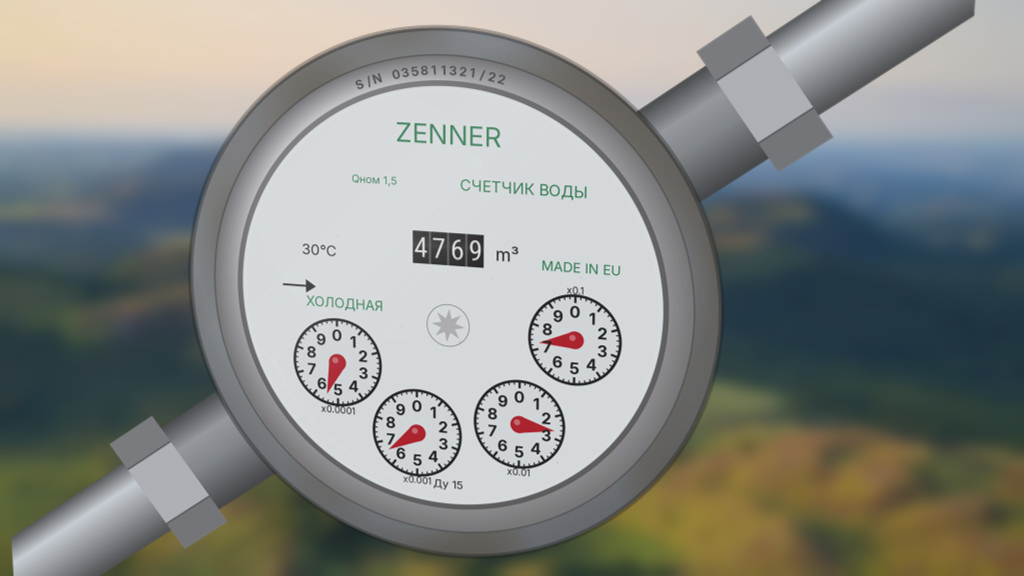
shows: 4769.7265 m³
